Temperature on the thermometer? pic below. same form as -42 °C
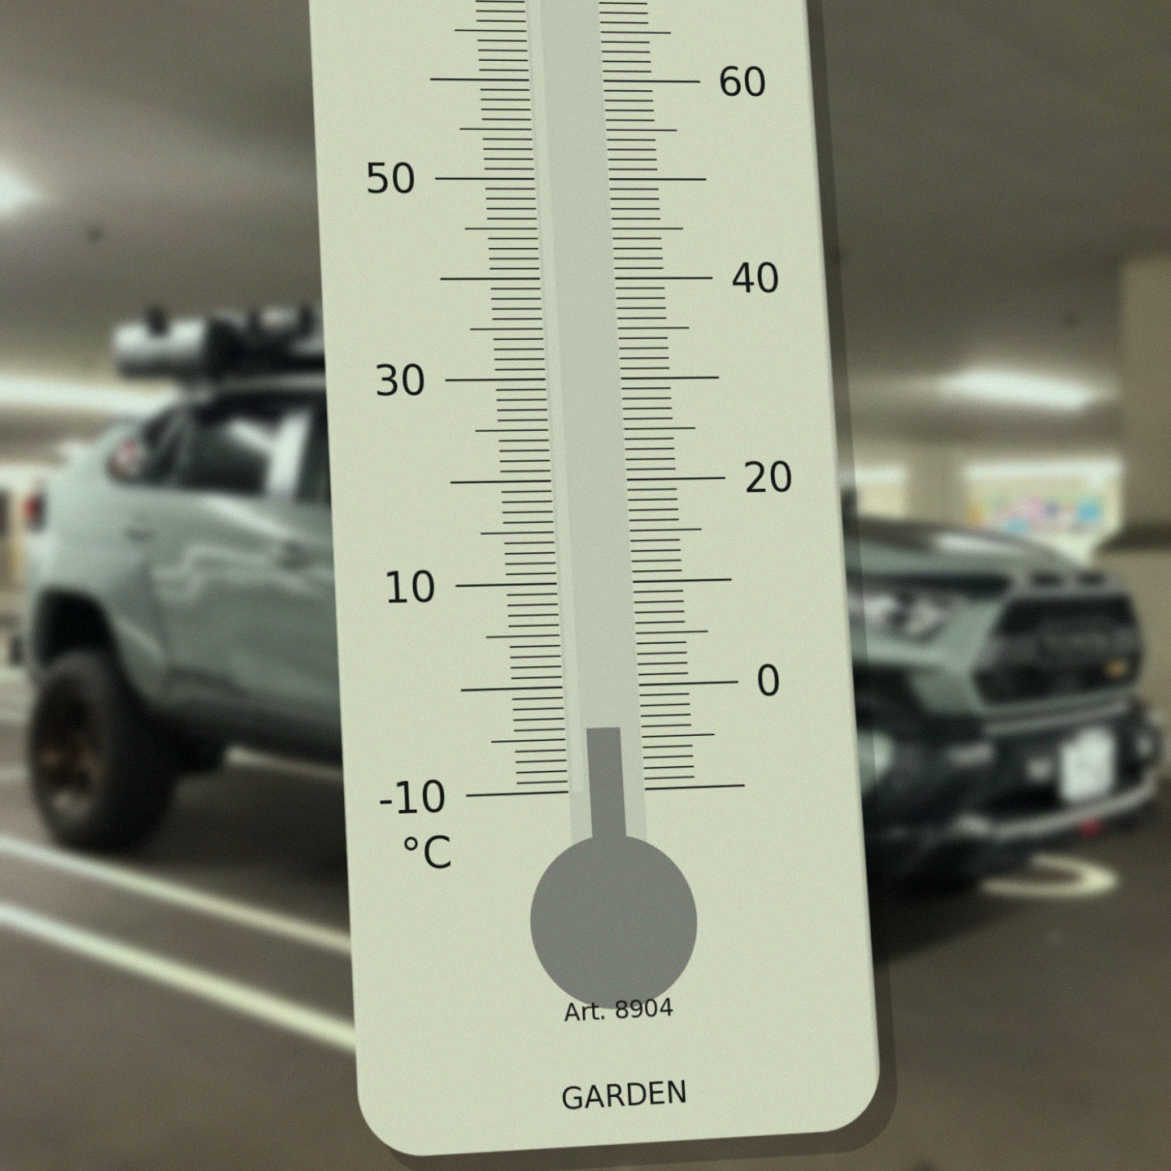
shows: -4 °C
